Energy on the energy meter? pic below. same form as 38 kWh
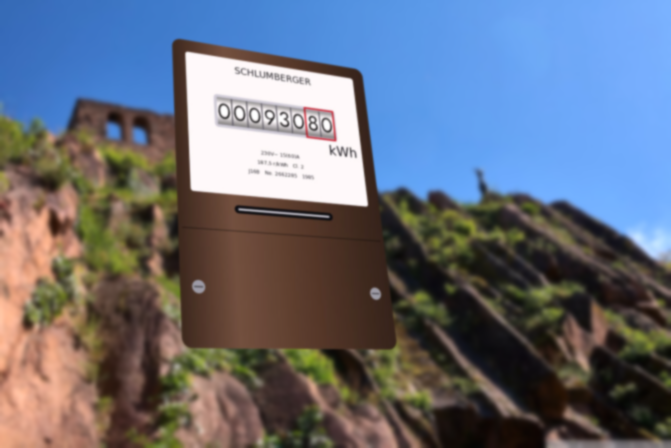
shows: 930.80 kWh
